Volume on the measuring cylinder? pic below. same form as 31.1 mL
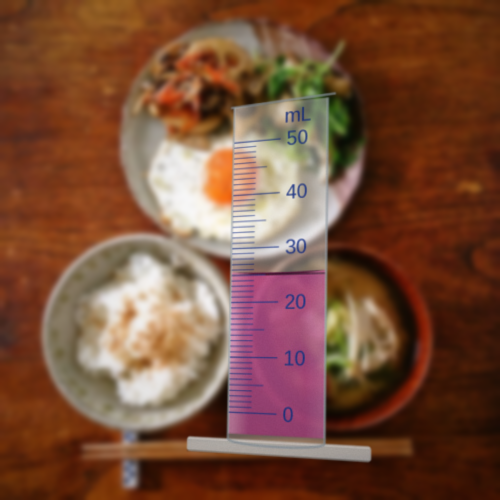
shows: 25 mL
